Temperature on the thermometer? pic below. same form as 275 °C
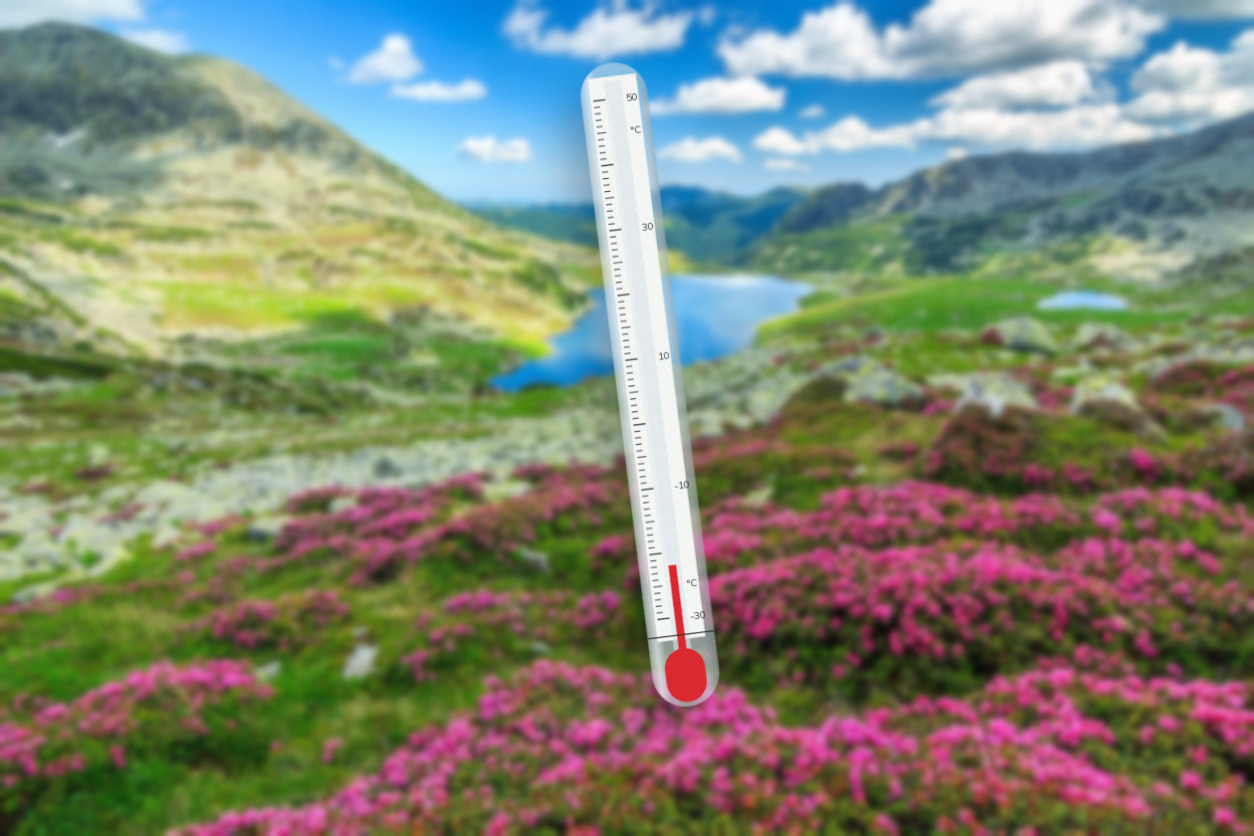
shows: -22 °C
